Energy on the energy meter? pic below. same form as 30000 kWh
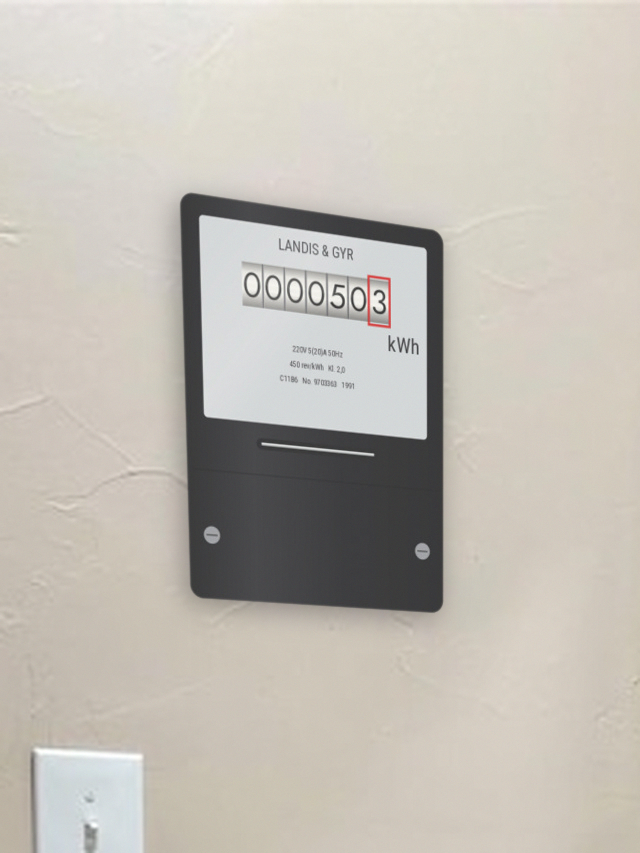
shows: 50.3 kWh
